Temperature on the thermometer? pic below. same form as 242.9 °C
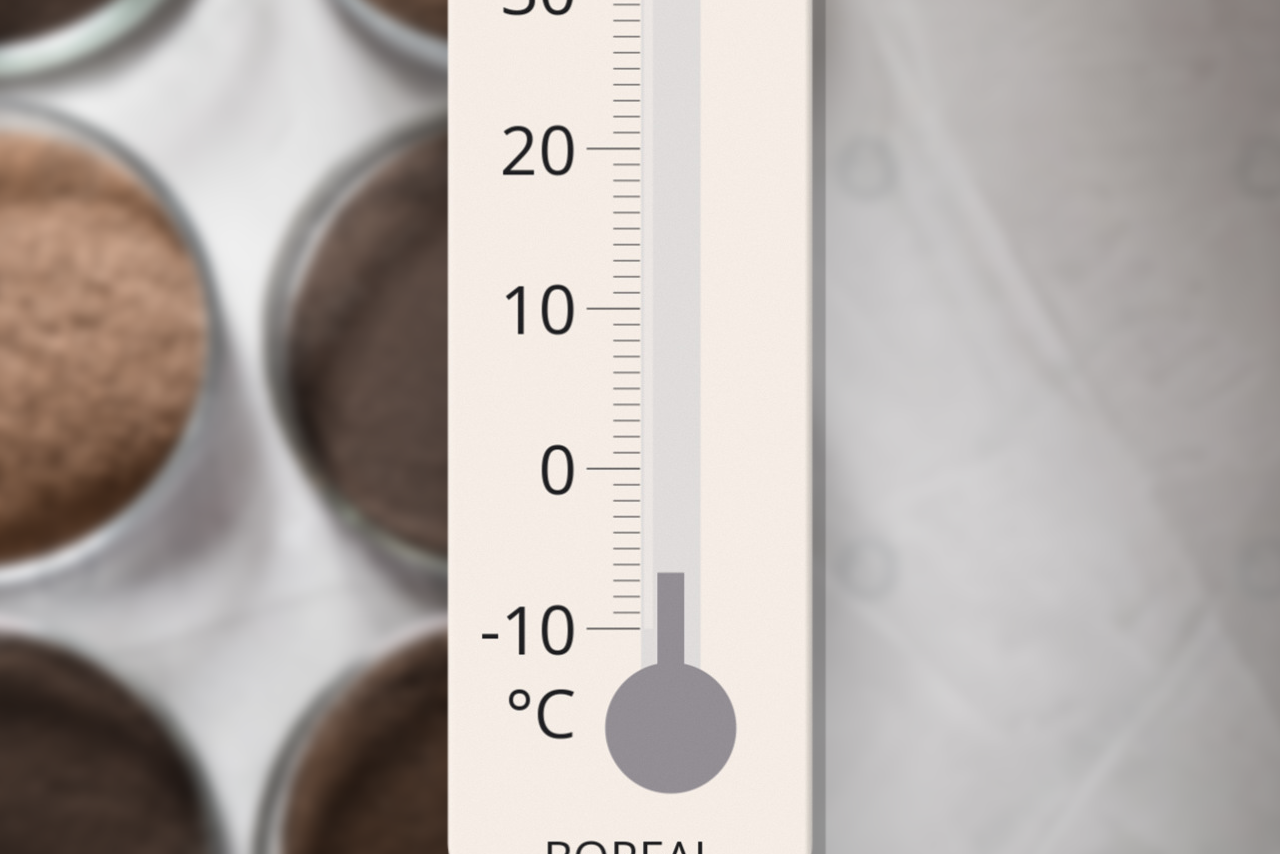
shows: -6.5 °C
